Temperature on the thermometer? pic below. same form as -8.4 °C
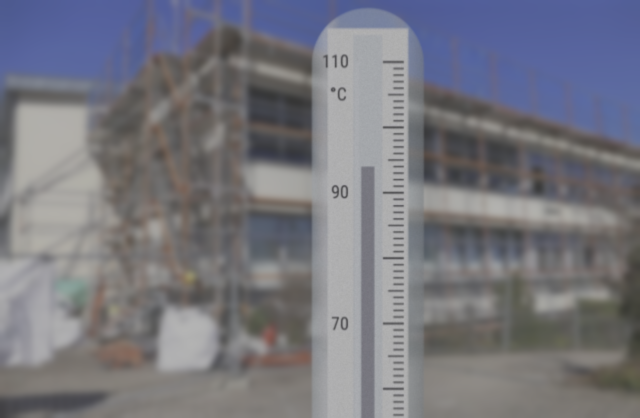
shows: 94 °C
